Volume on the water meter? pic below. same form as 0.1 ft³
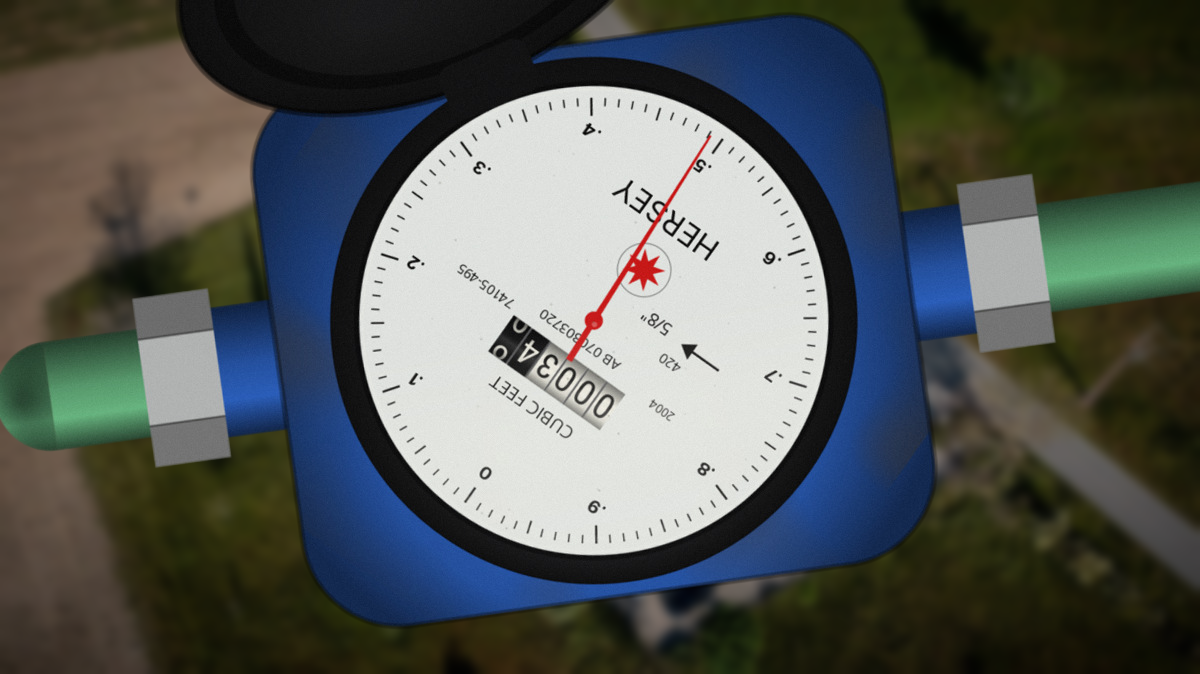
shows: 348.49 ft³
